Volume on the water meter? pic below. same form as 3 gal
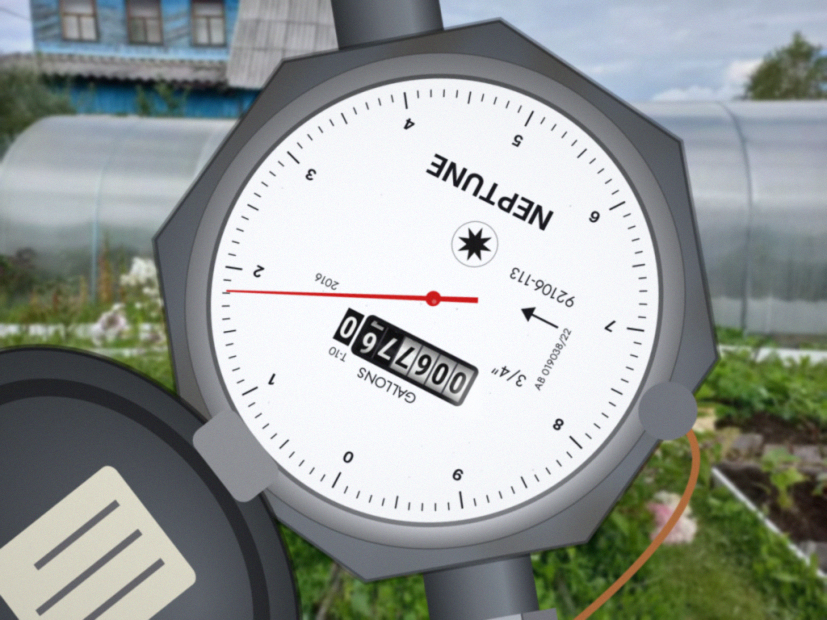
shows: 67761.8 gal
